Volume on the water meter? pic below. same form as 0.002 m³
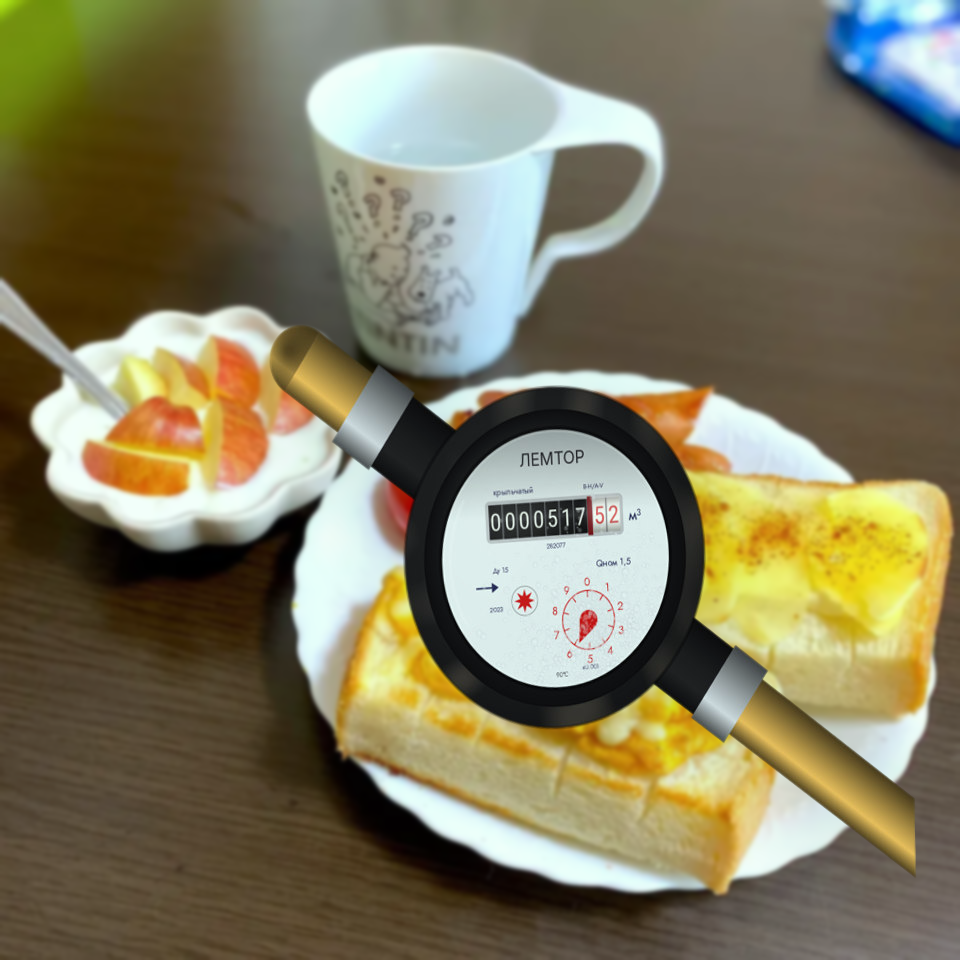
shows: 517.525 m³
